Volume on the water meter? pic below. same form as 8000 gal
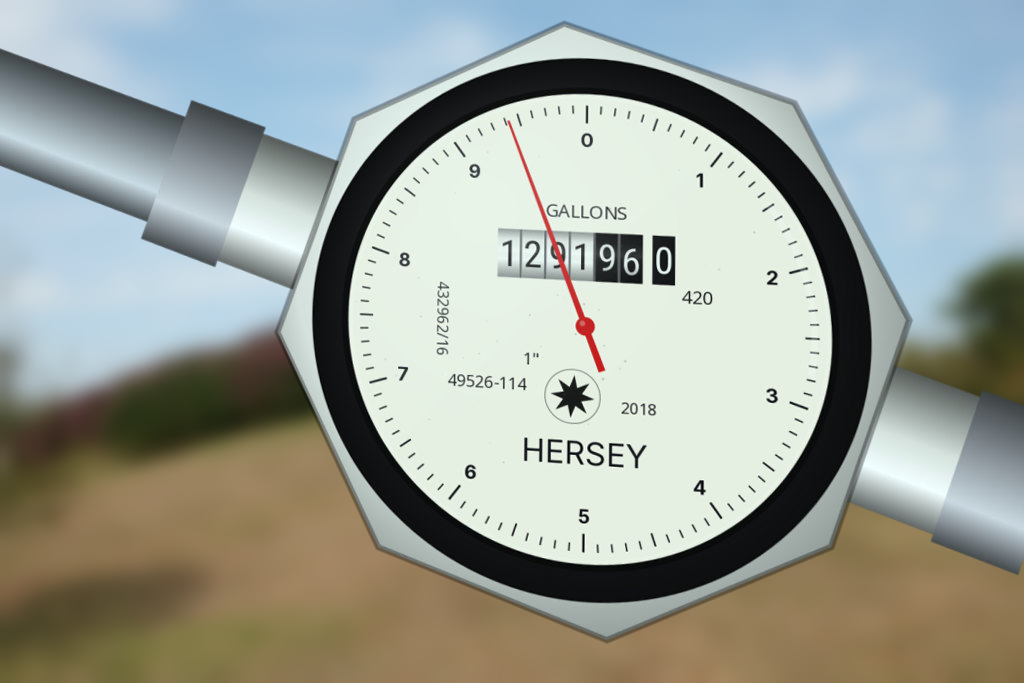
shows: 1291959.4 gal
